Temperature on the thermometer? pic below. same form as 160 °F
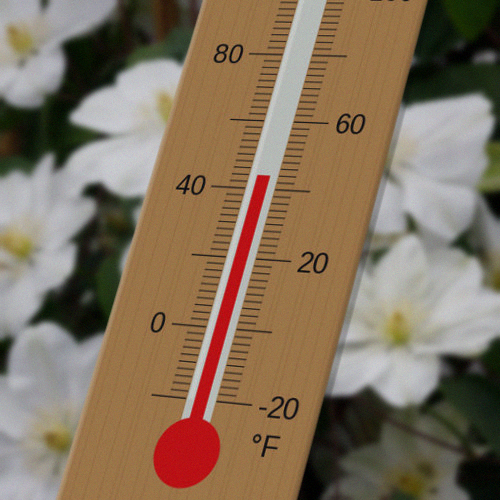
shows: 44 °F
